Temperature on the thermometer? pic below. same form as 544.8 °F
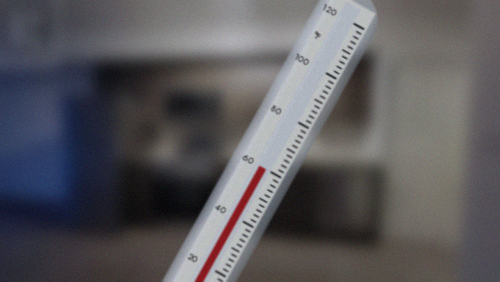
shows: 60 °F
